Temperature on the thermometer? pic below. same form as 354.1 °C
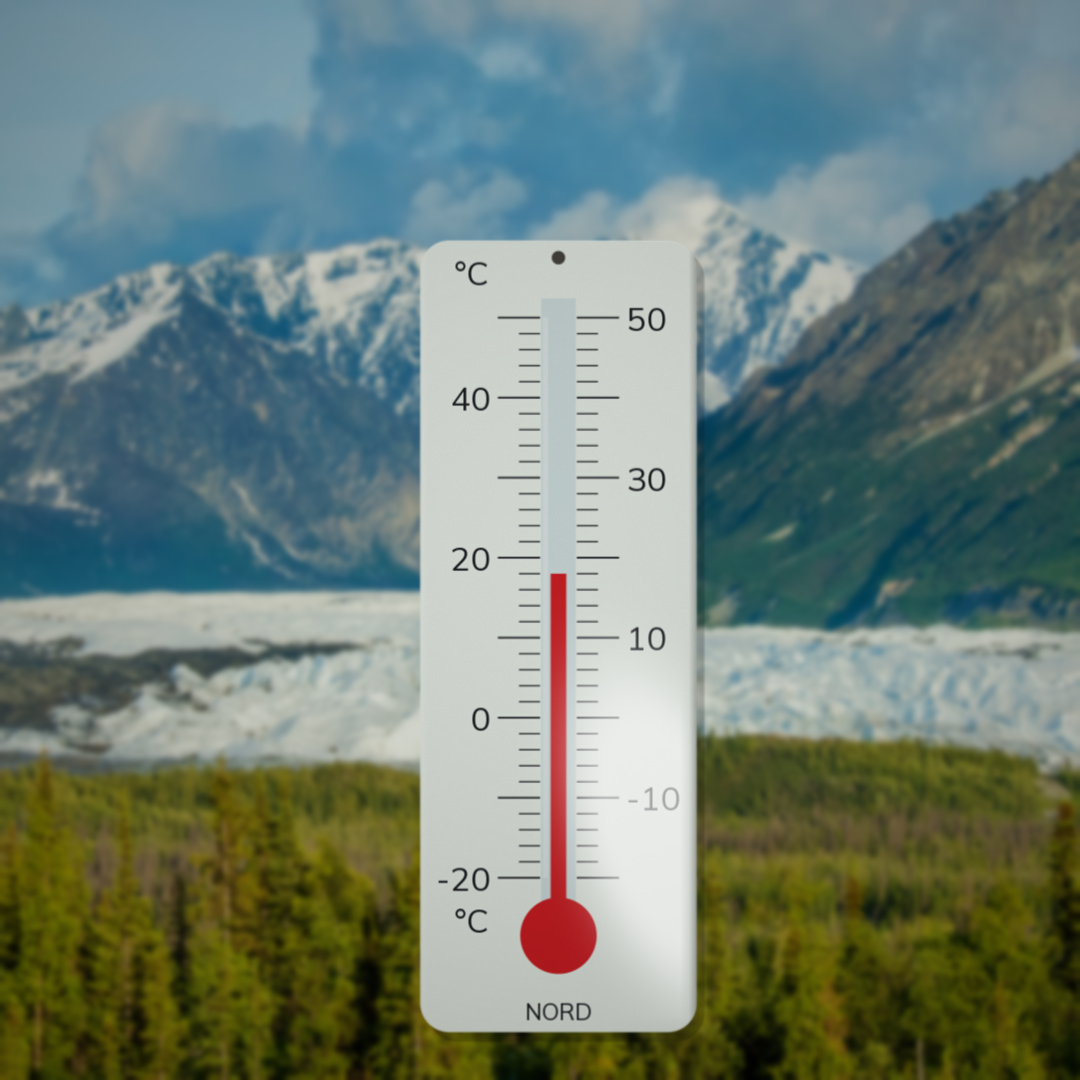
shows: 18 °C
